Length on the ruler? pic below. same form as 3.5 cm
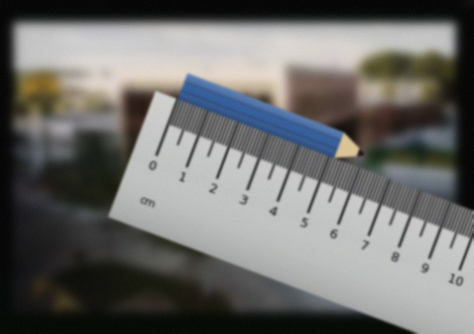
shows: 6 cm
